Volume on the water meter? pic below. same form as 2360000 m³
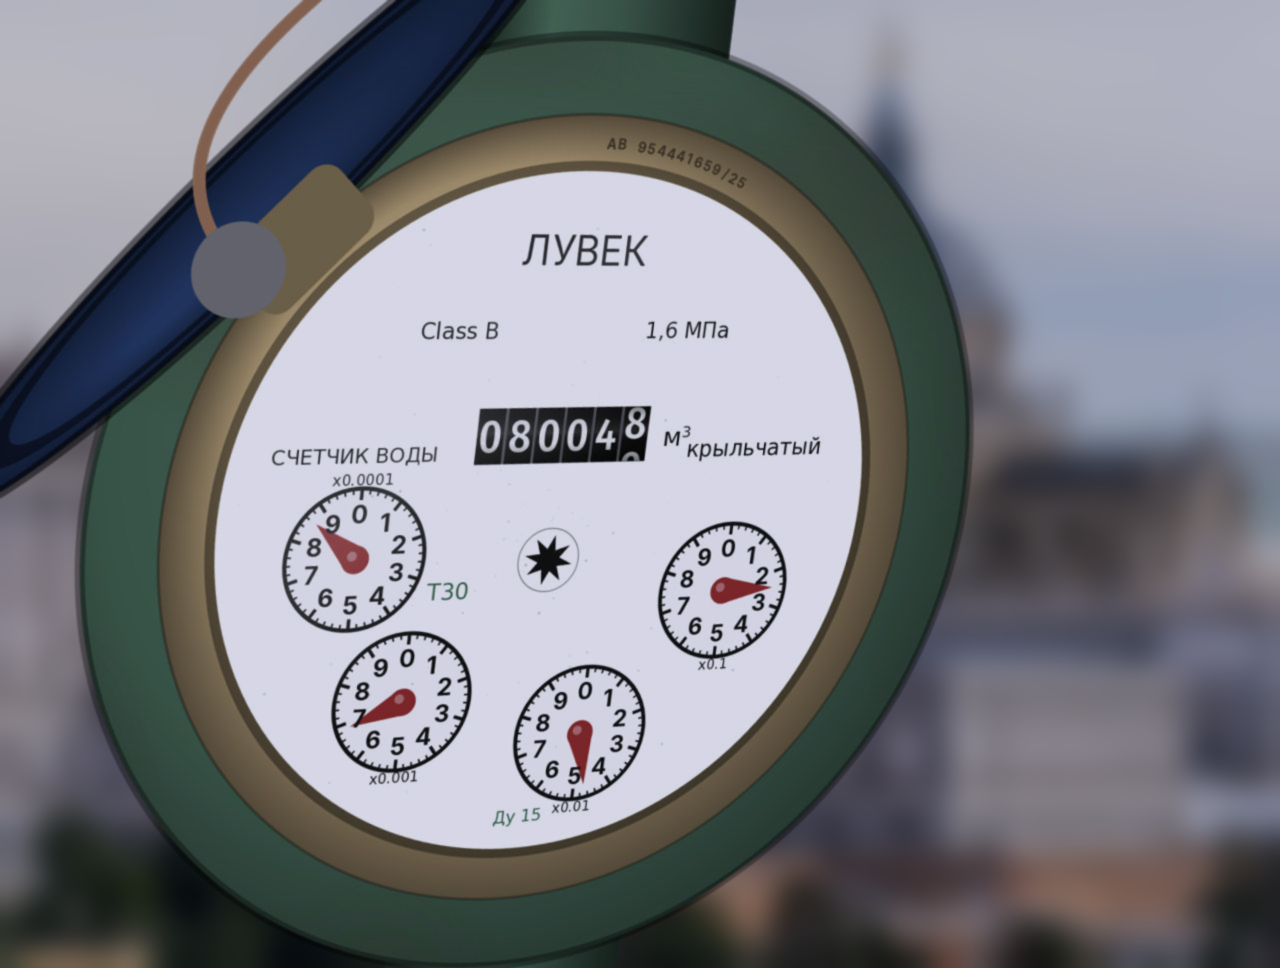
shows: 80048.2468 m³
